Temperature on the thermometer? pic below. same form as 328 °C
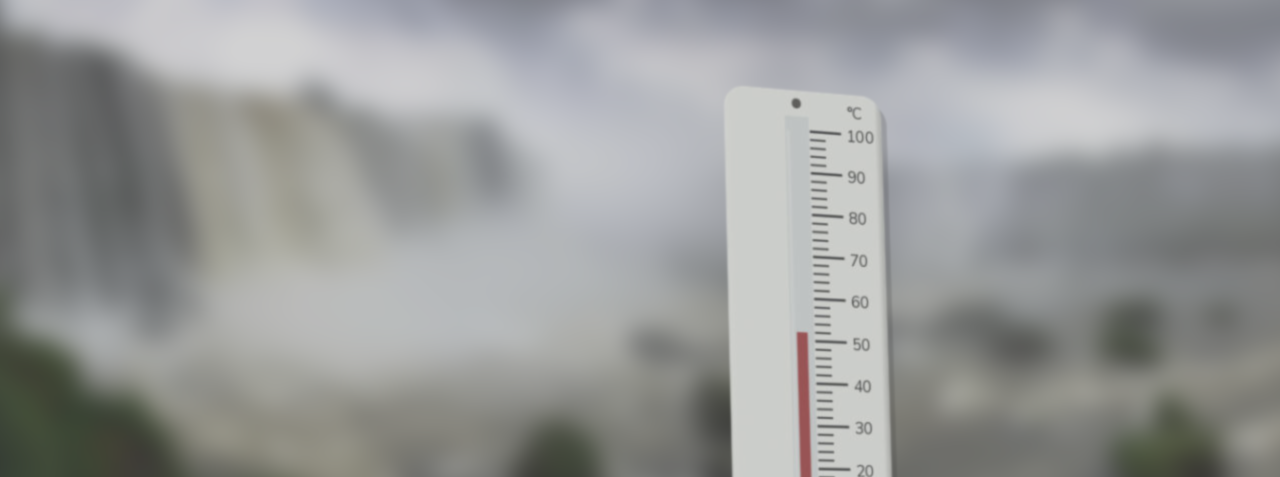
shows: 52 °C
